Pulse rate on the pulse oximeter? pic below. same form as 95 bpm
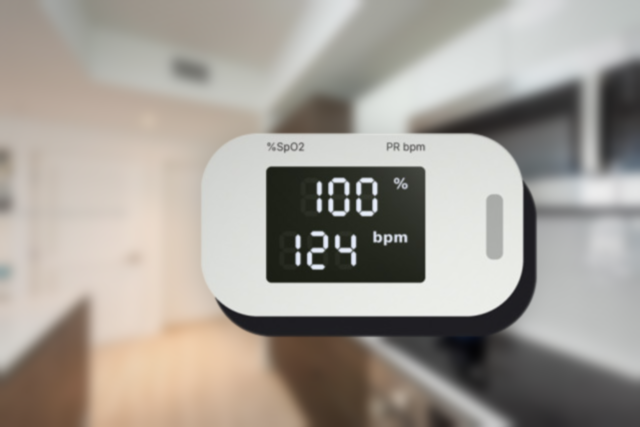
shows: 124 bpm
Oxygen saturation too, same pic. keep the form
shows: 100 %
